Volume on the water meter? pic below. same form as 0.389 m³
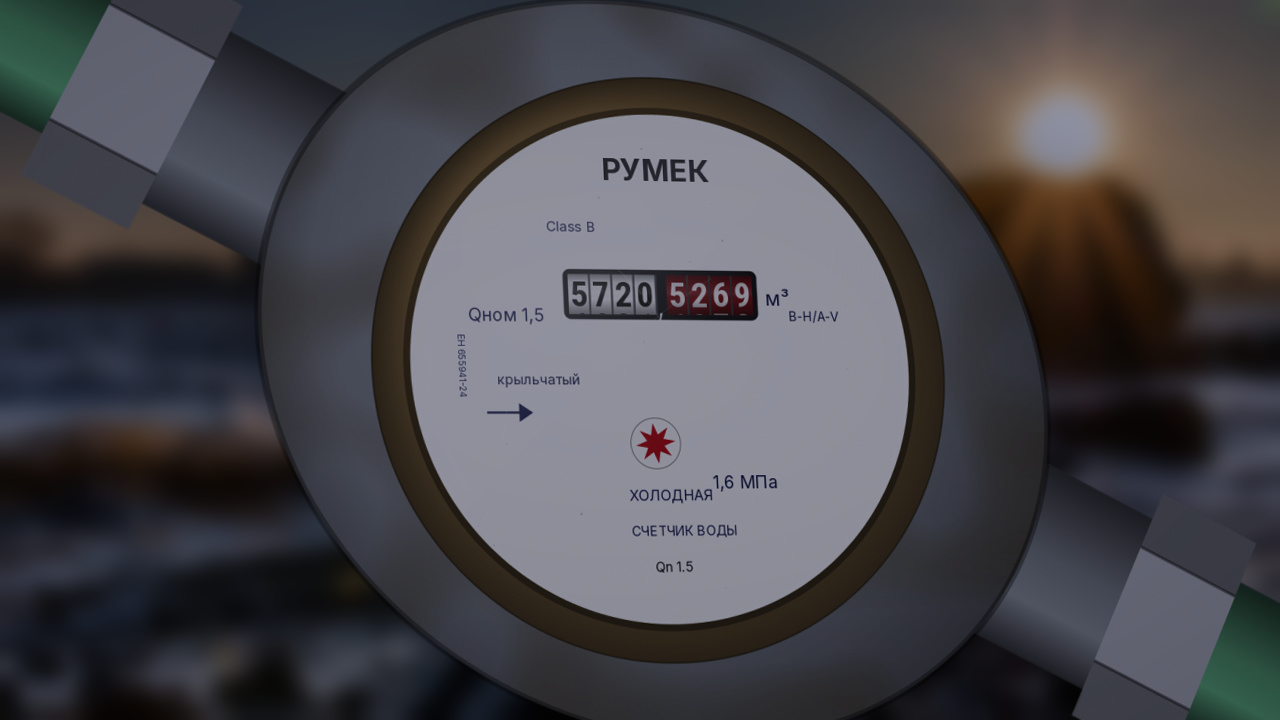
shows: 5720.5269 m³
